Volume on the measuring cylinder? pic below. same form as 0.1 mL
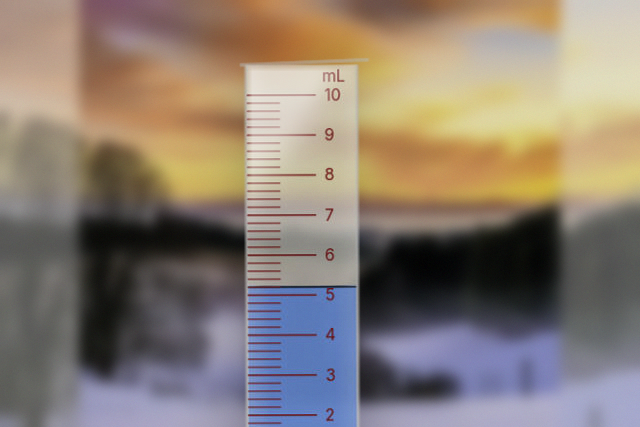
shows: 5.2 mL
